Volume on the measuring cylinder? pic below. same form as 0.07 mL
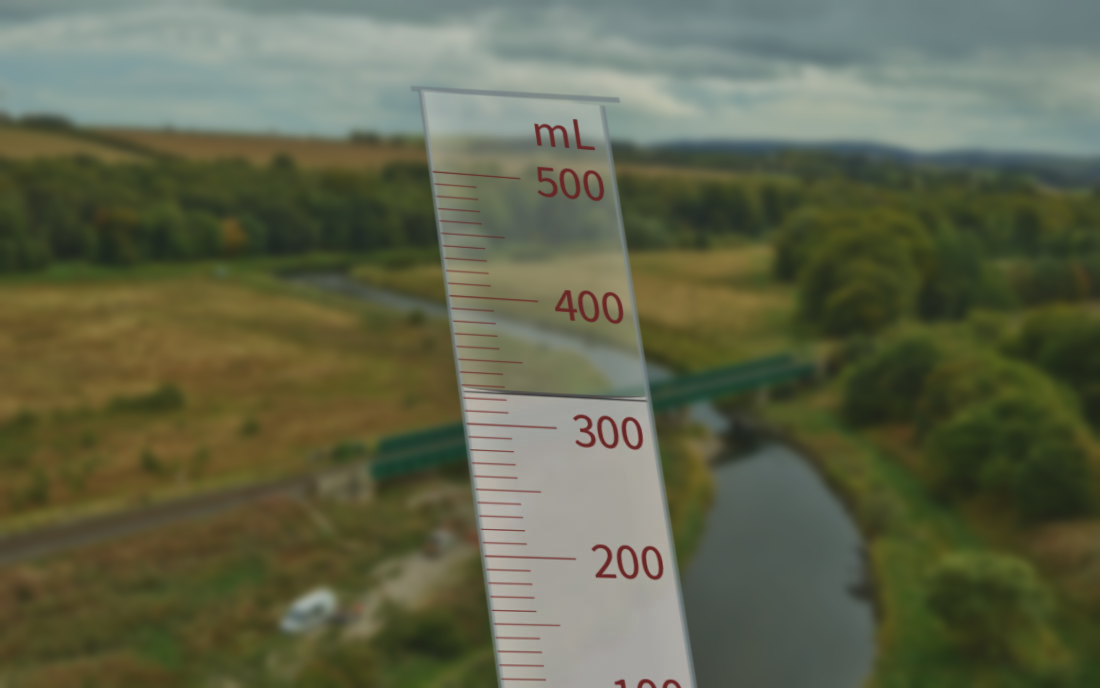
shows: 325 mL
